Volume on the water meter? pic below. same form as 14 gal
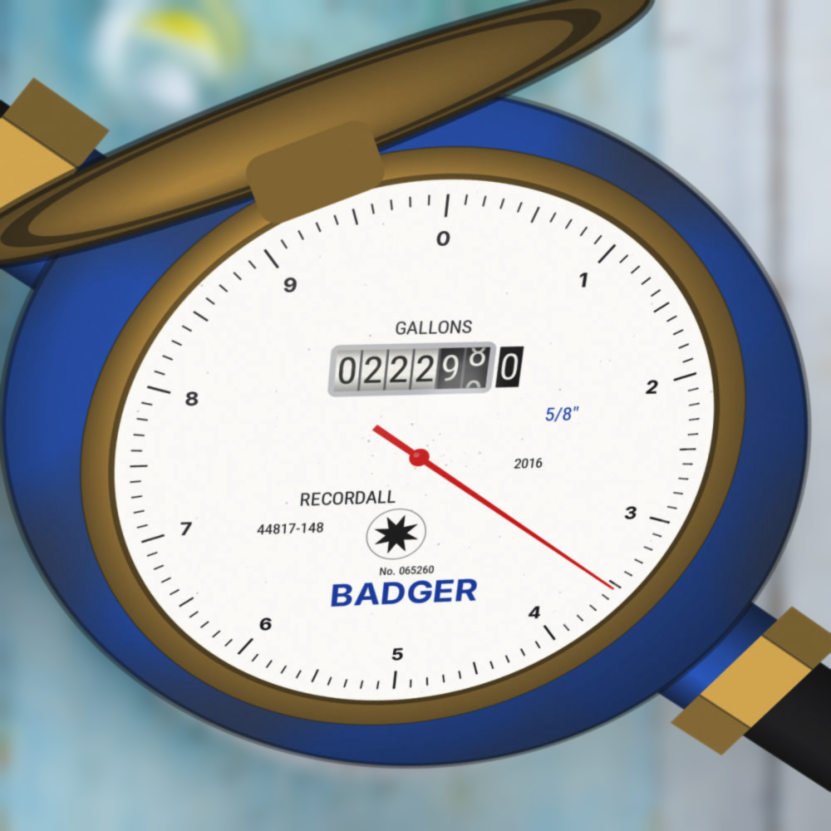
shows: 222983.5 gal
